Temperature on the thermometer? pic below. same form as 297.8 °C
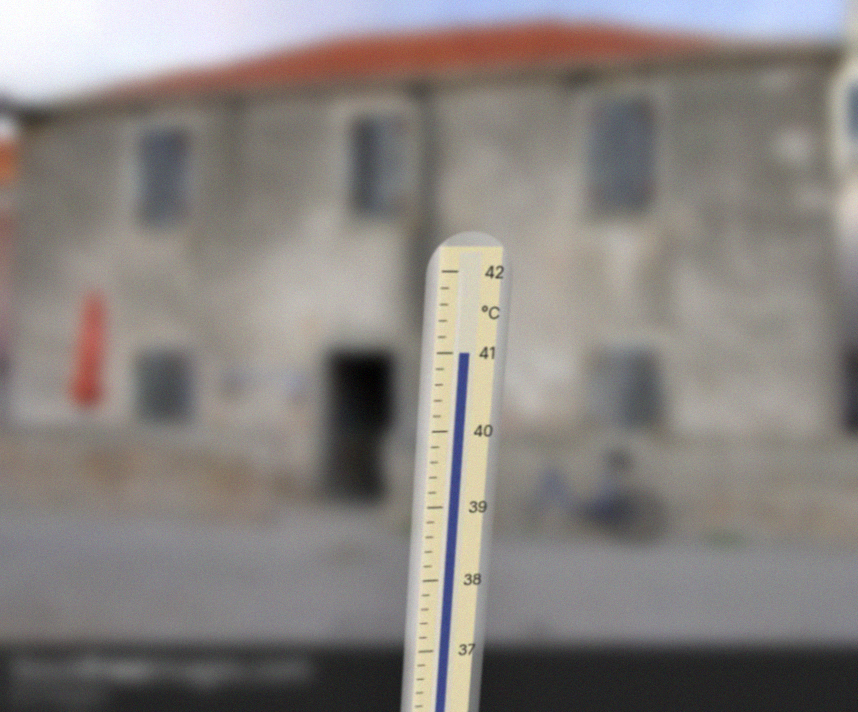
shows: 41 °C
